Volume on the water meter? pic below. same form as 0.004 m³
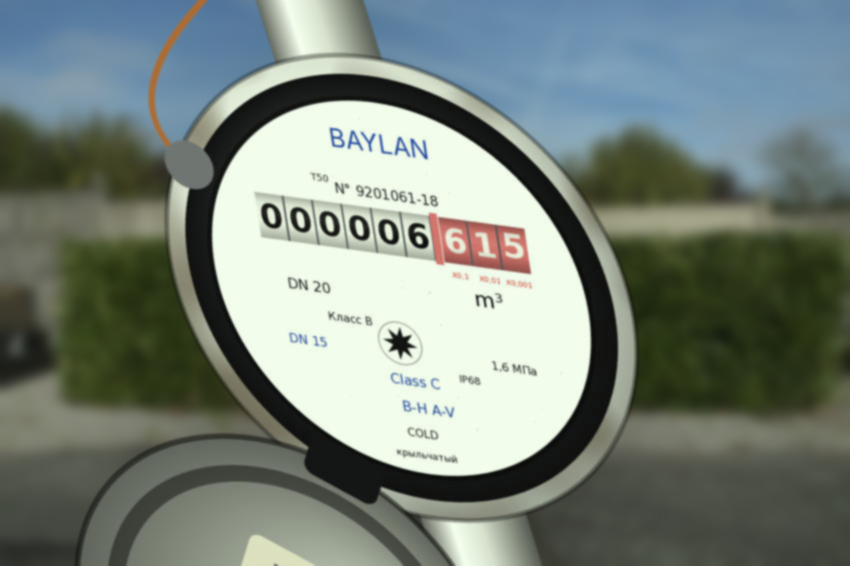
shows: 6.615 m³
